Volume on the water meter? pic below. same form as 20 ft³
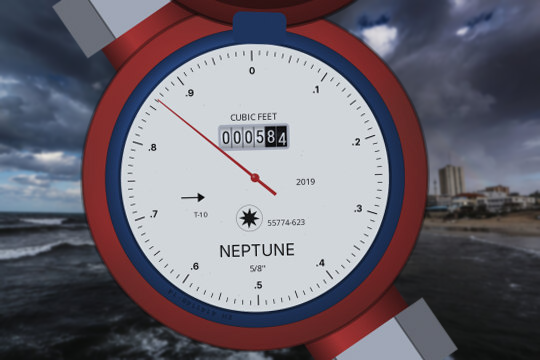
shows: 583.86 ft³
